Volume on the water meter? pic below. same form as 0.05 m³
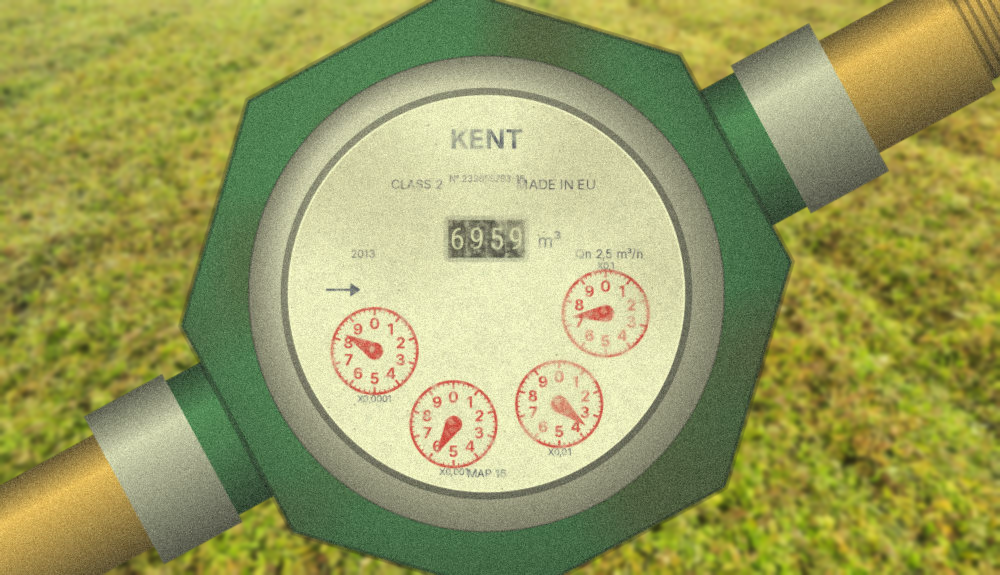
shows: 6959.7358 m³
